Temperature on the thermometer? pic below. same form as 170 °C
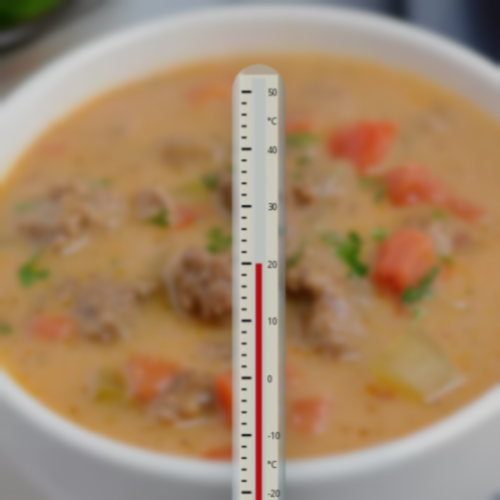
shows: 20 °C
